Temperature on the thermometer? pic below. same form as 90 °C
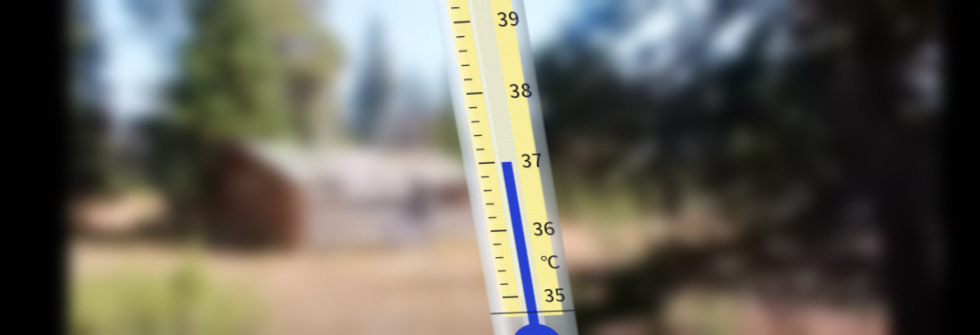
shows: 37 °C
